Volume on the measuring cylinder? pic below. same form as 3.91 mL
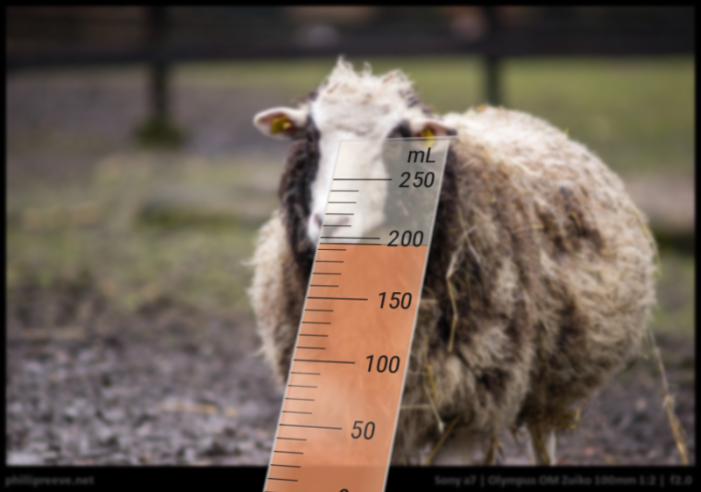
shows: 195 mL
